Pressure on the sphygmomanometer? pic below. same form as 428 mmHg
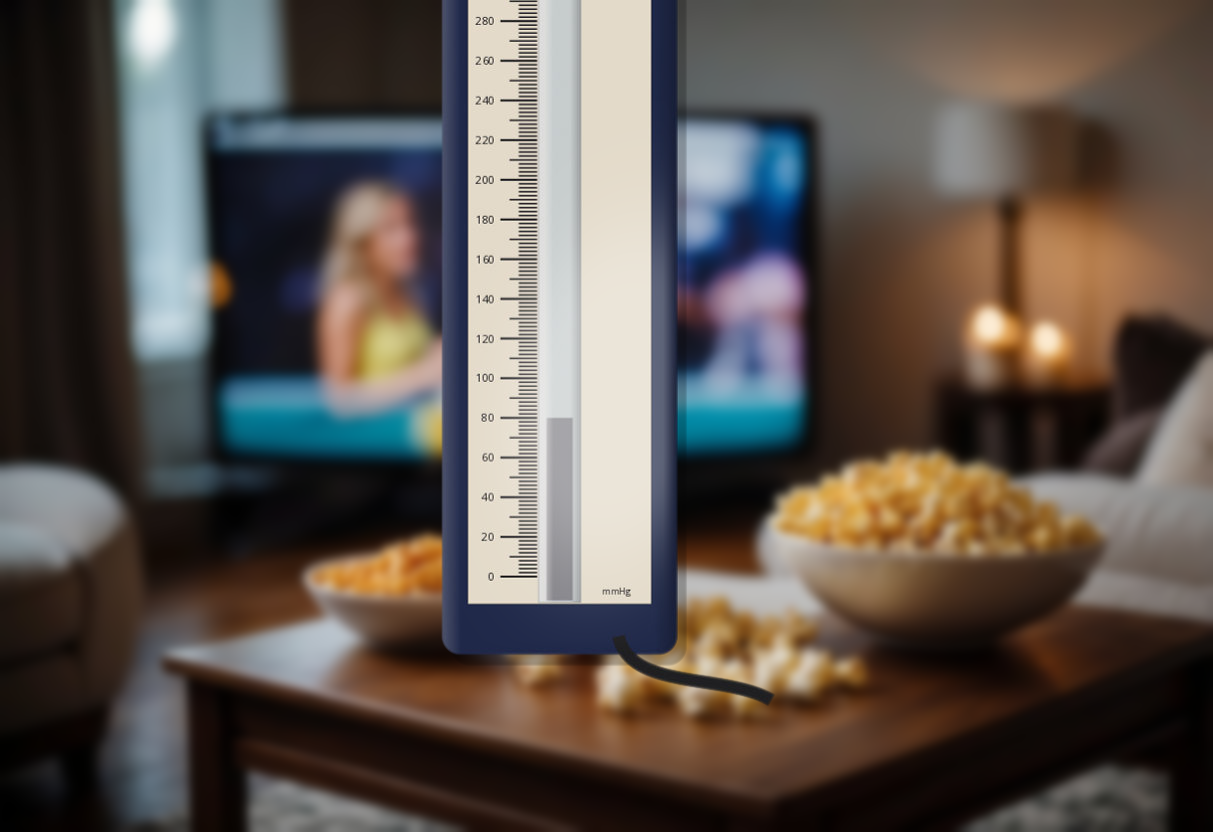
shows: 80 mmHg
